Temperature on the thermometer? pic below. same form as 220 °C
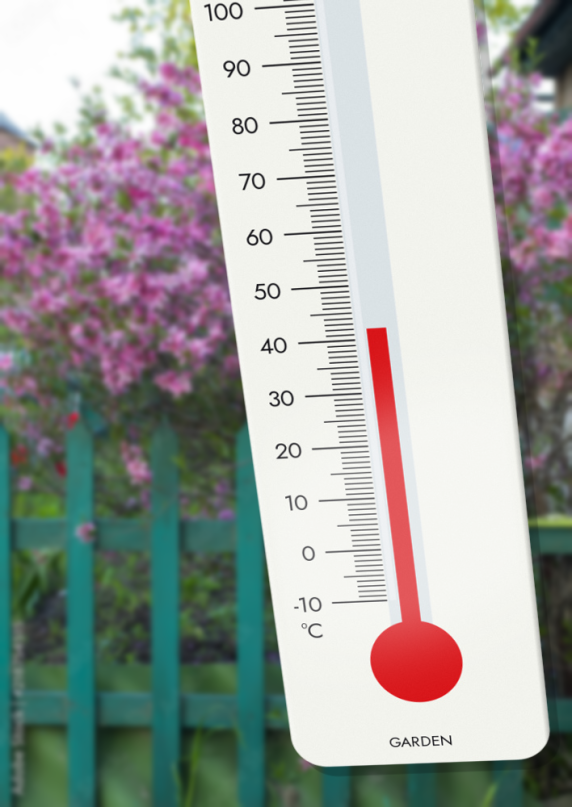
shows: 42 °C
